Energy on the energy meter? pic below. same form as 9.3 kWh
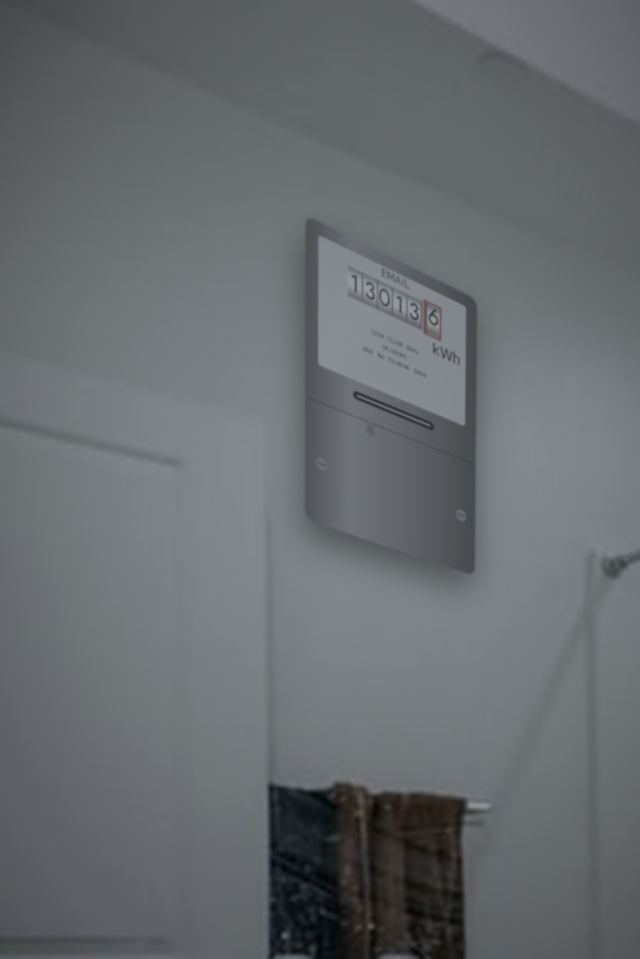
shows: 13013.6 kWh
